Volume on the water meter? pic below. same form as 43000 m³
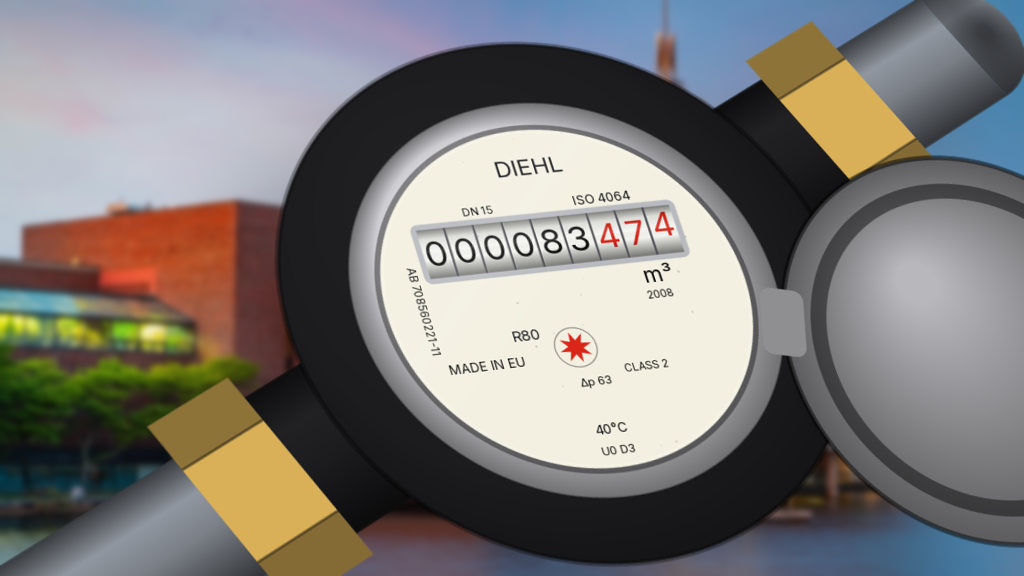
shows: 83.474 m³
